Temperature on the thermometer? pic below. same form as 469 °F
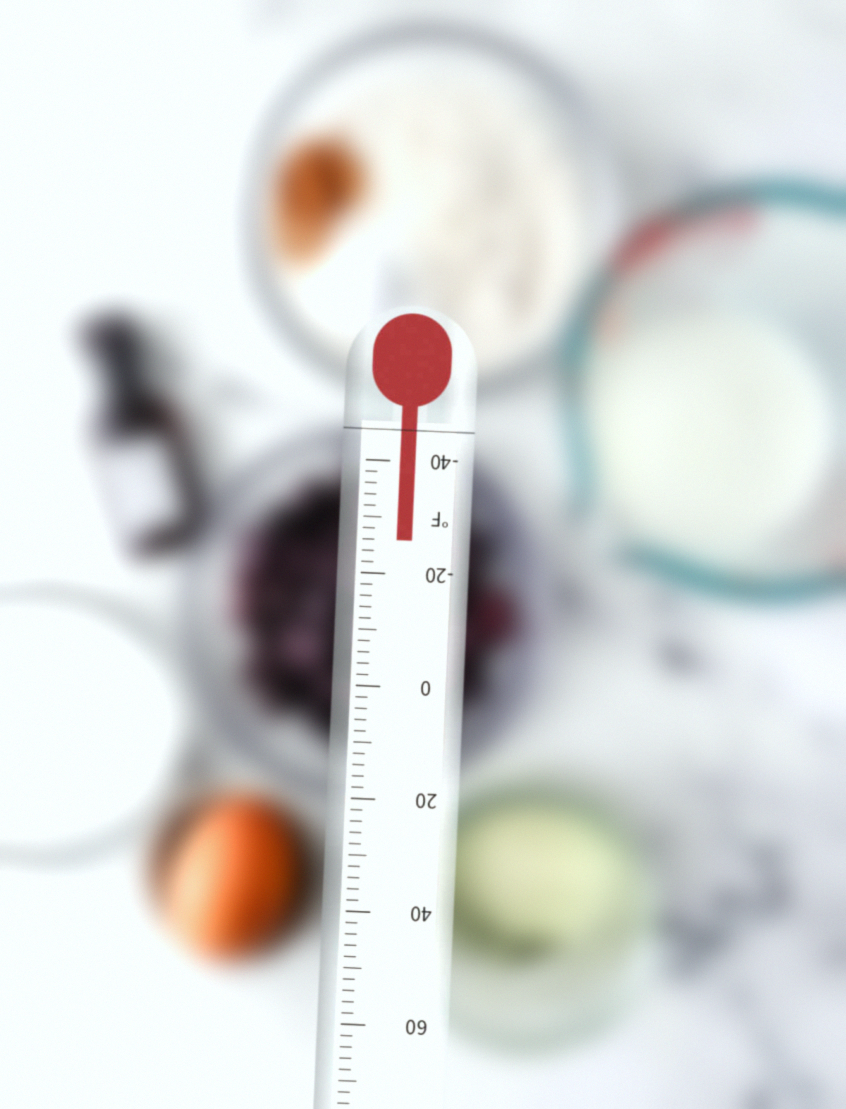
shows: -26 °F
